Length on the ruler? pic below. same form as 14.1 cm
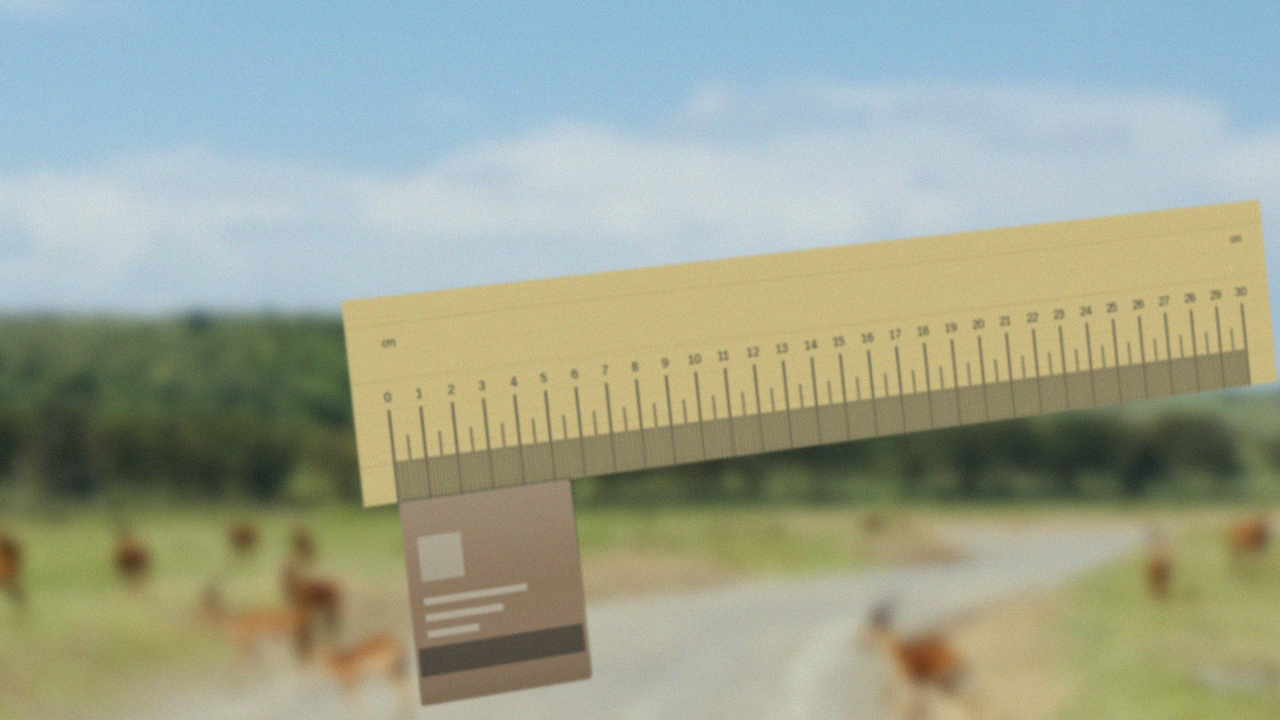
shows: 5.5 cm
